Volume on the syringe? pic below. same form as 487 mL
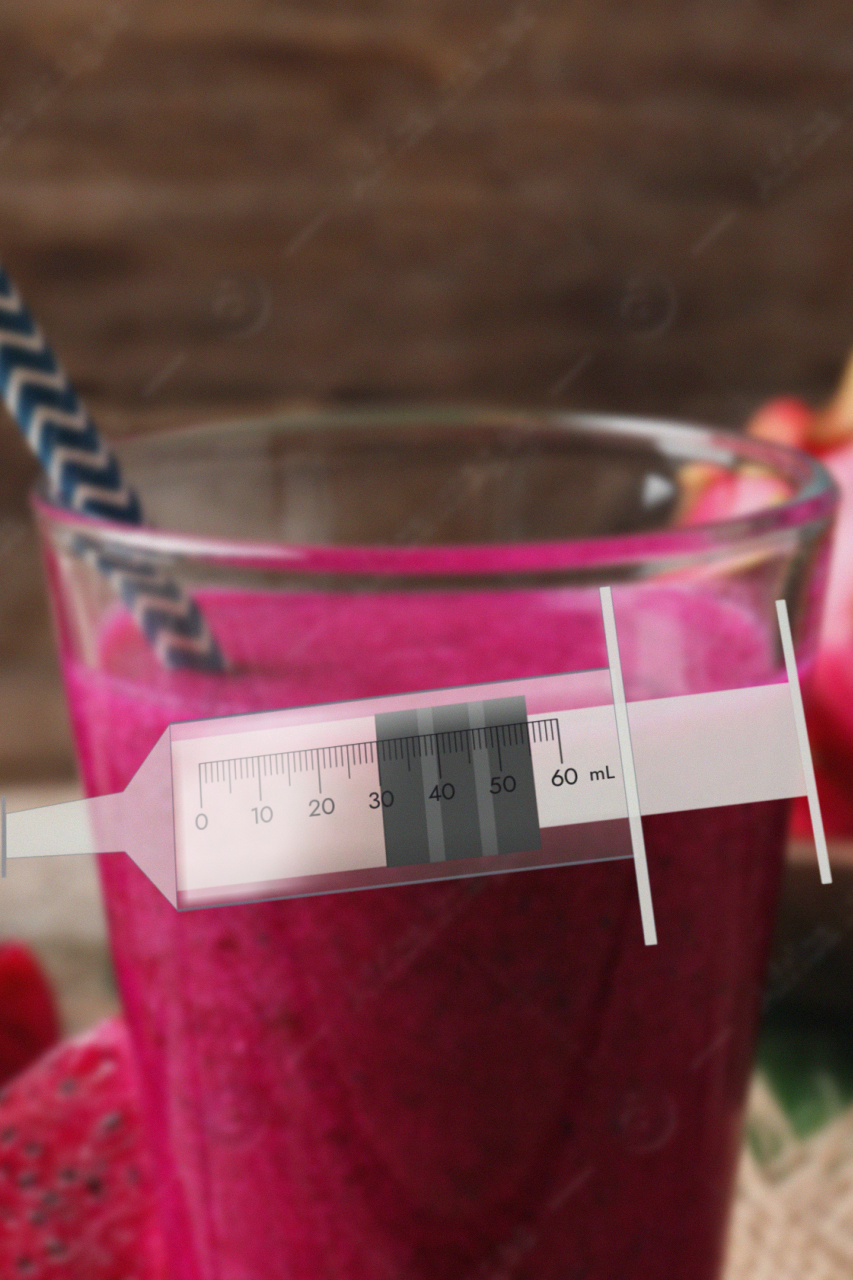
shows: 30 mL
